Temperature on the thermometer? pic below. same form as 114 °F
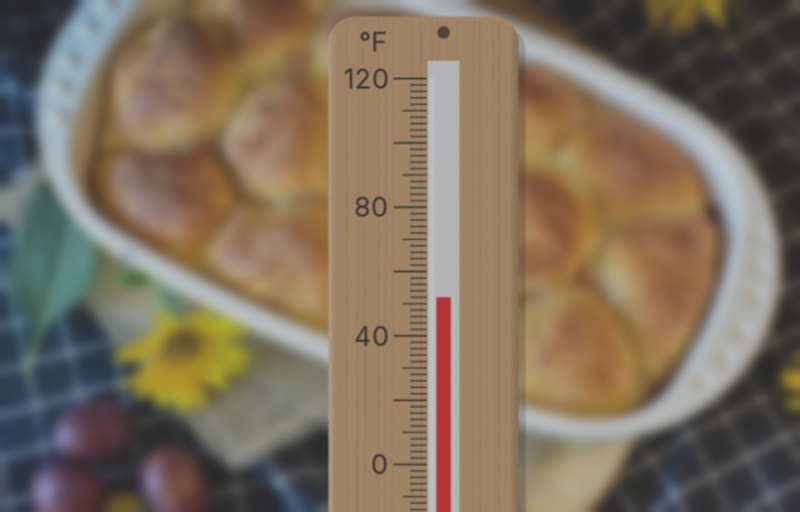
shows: 52 °F
